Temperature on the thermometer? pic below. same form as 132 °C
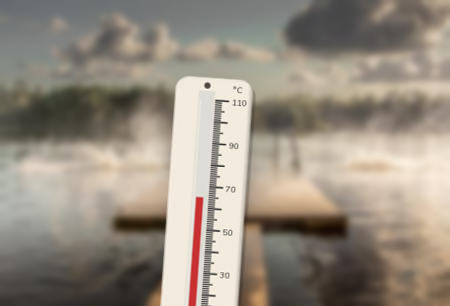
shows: 65 °C
